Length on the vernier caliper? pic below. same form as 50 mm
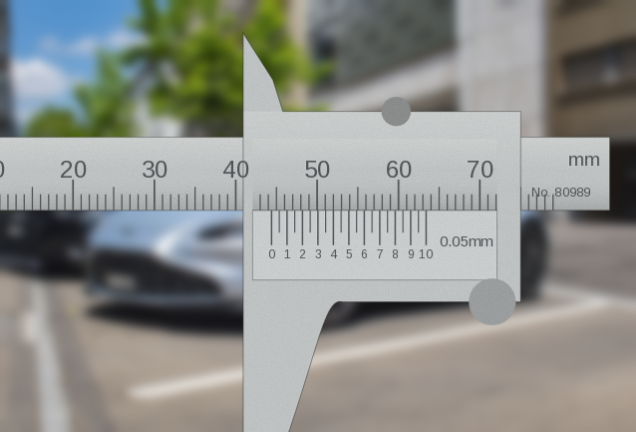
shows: 44.4 mm
